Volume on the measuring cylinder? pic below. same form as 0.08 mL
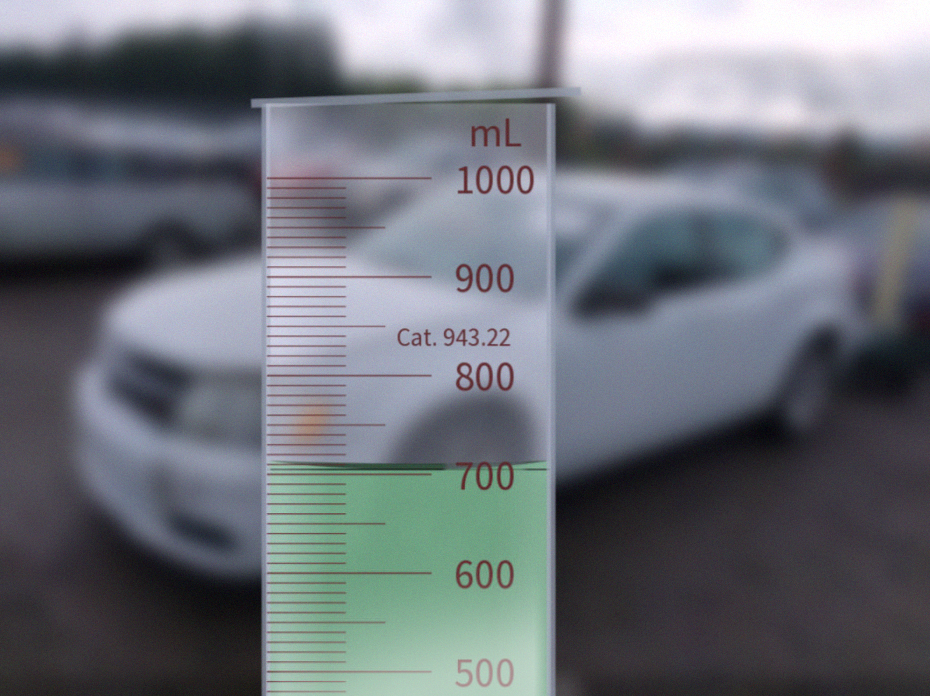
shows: 705 mL
